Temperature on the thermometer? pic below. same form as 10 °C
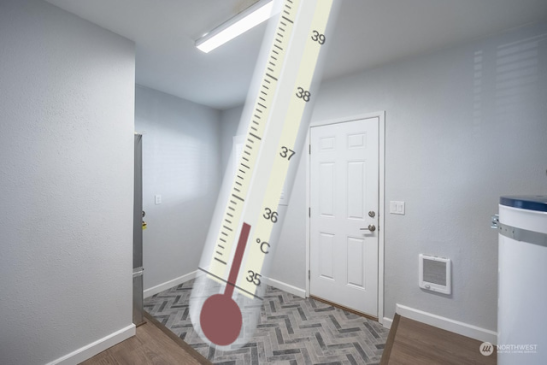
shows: 35.7 °C
